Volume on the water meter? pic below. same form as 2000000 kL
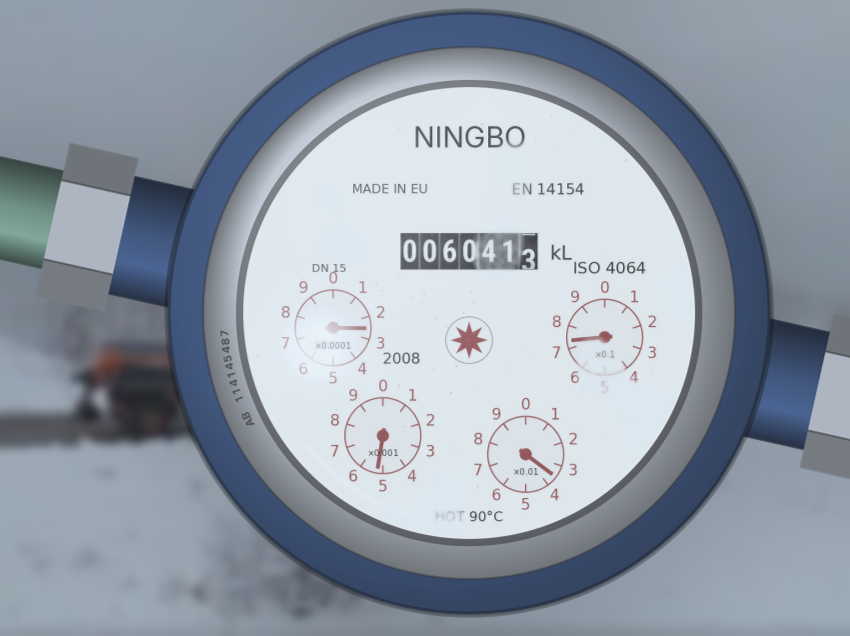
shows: 60412.7352 kL
